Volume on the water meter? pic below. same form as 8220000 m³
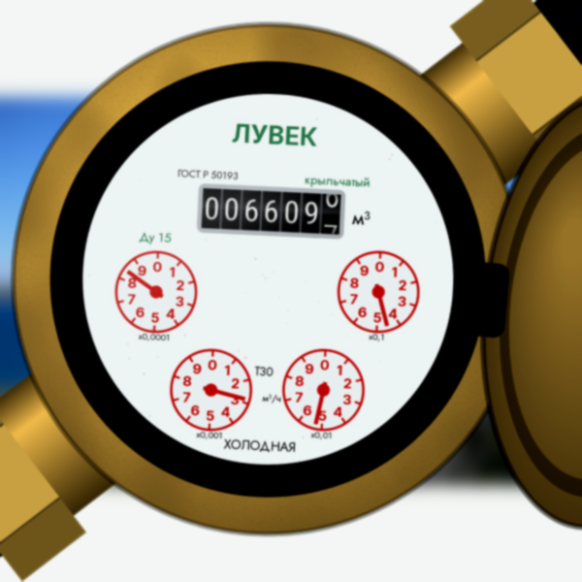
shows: 66096.4528 m³
